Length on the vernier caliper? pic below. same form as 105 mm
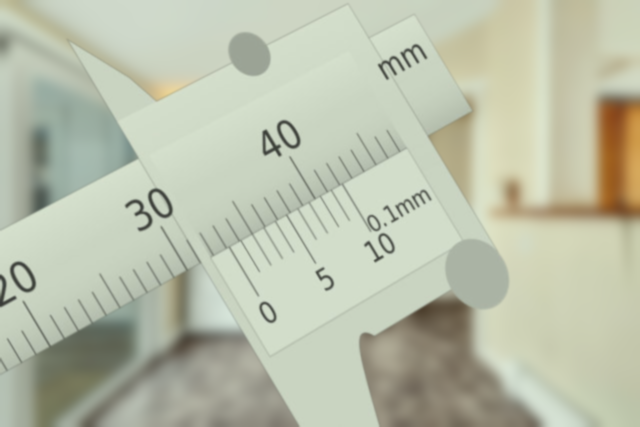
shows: 33.2 mm
